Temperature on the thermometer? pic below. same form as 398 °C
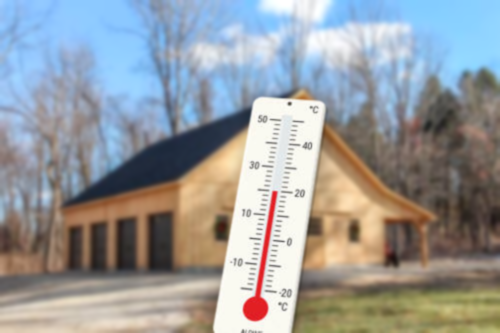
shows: 20 °C
